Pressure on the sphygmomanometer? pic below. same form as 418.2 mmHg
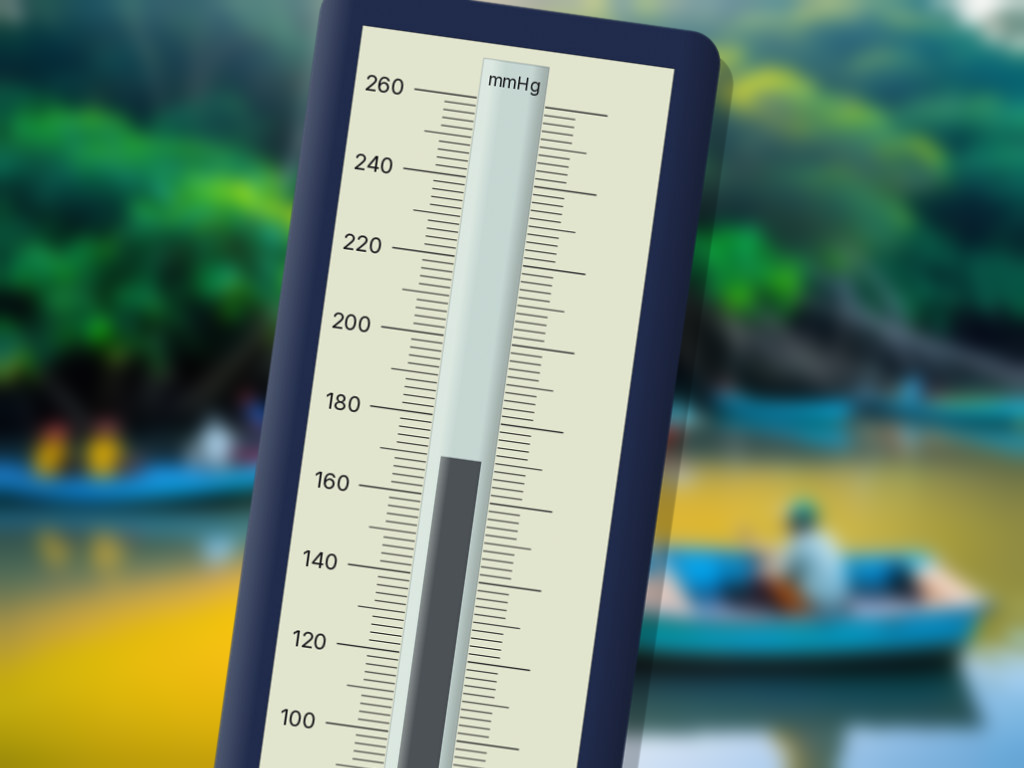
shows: 170 mmHg
